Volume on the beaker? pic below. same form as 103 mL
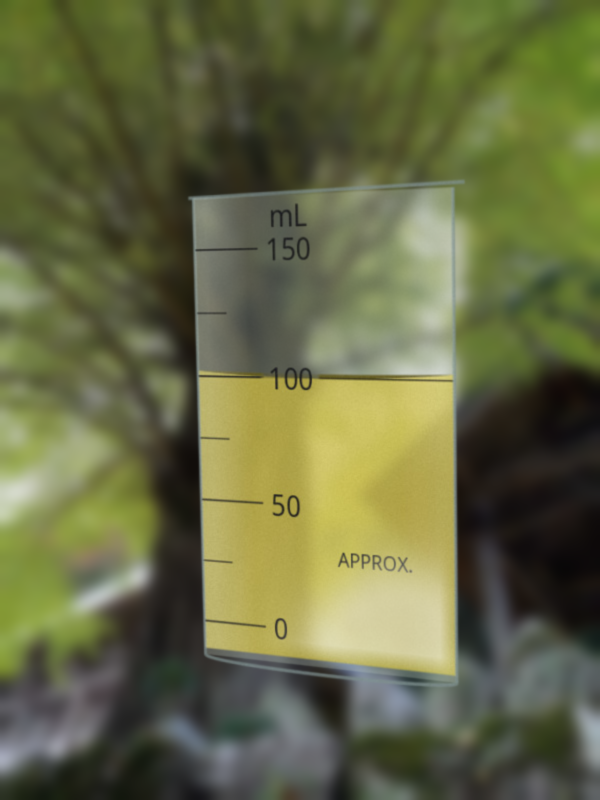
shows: 100 mL
